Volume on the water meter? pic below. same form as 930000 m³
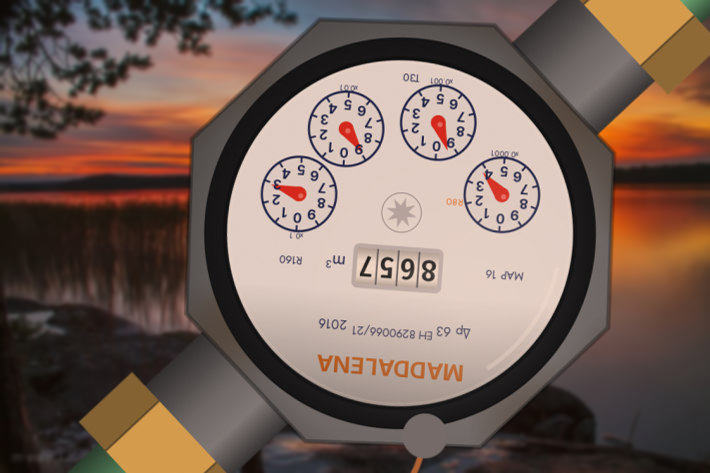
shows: 8657.2893 m³
